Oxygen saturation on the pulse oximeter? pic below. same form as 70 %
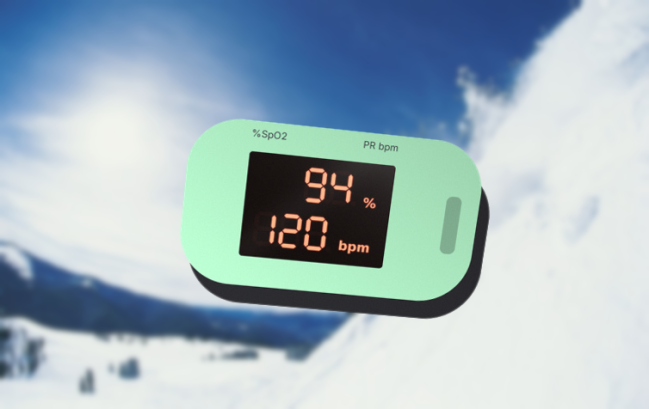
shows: 94 %
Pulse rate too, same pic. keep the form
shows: 120 bpm
